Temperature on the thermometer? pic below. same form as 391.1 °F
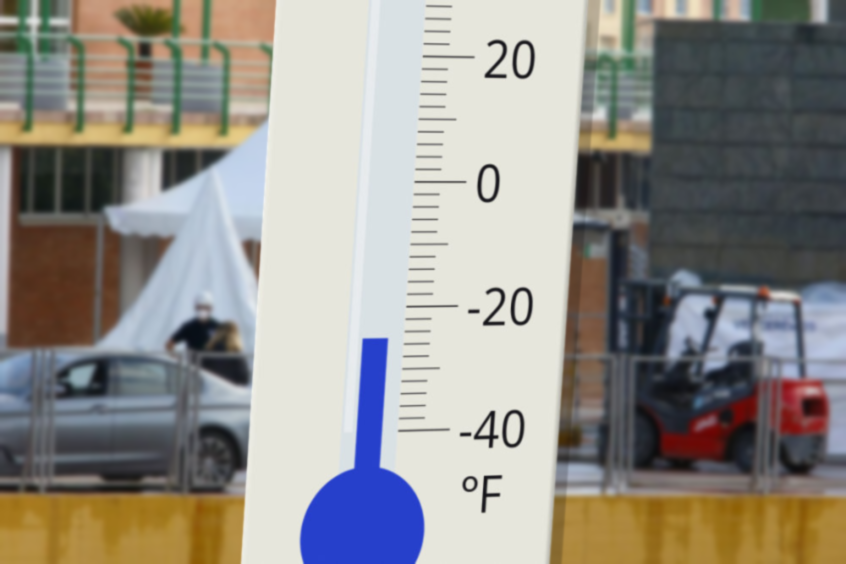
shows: -25 °F
